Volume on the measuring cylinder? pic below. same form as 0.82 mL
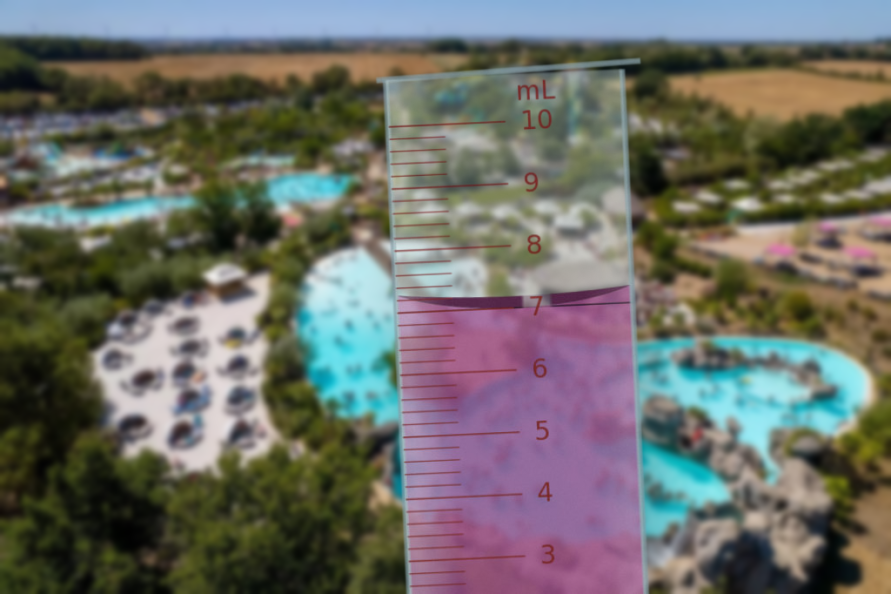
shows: 7 mL
